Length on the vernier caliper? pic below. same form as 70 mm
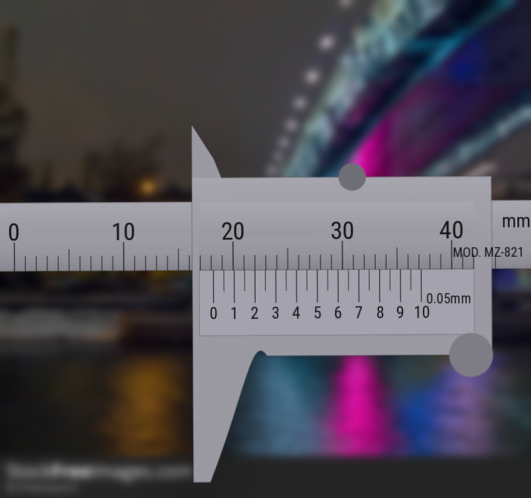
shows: 18.2 mm
